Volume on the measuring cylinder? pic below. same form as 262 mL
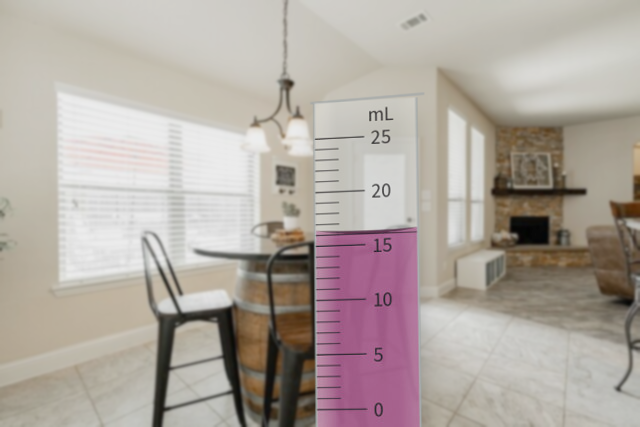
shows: 16 mL
